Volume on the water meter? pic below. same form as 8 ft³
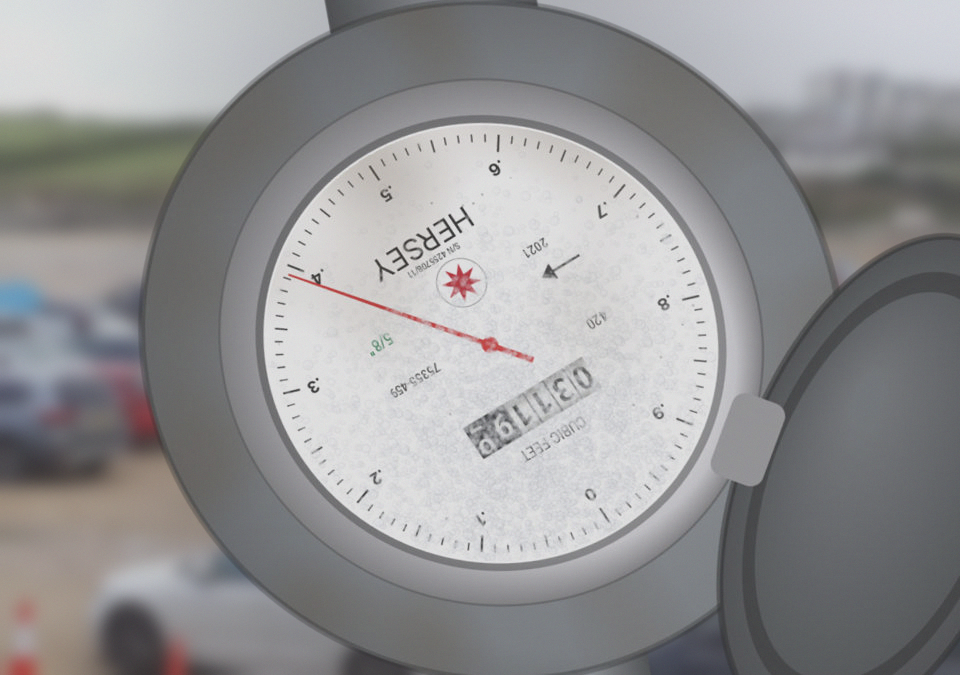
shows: 31196.39 ft³
